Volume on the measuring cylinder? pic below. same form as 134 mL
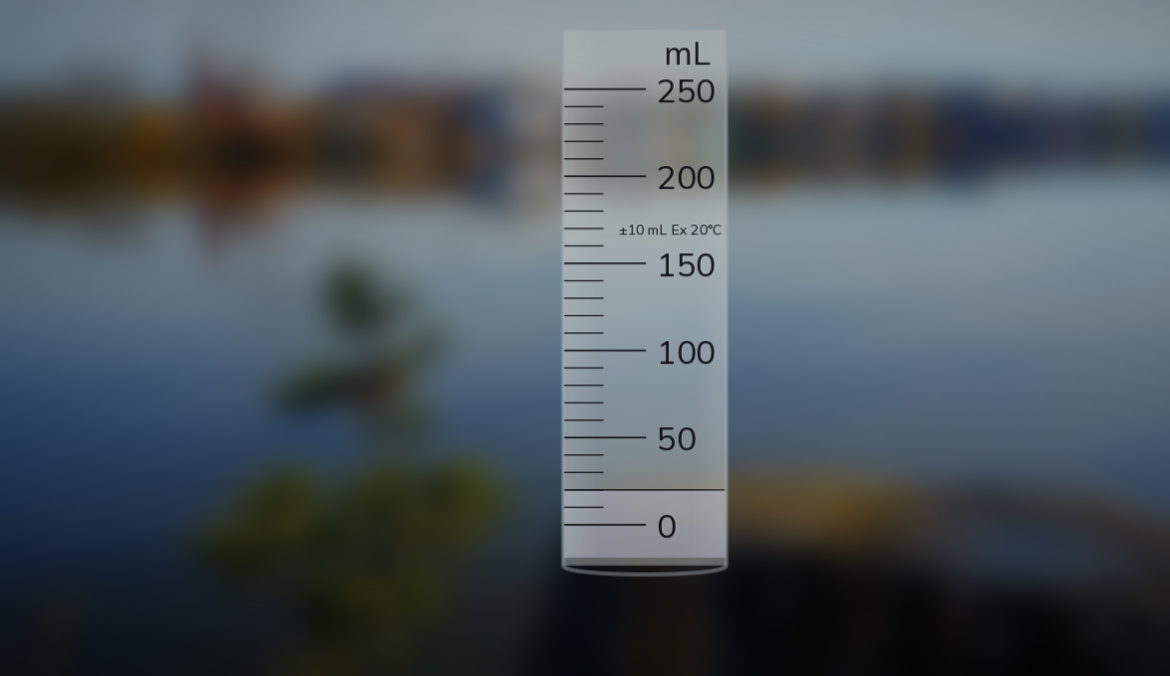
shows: 20 mL
